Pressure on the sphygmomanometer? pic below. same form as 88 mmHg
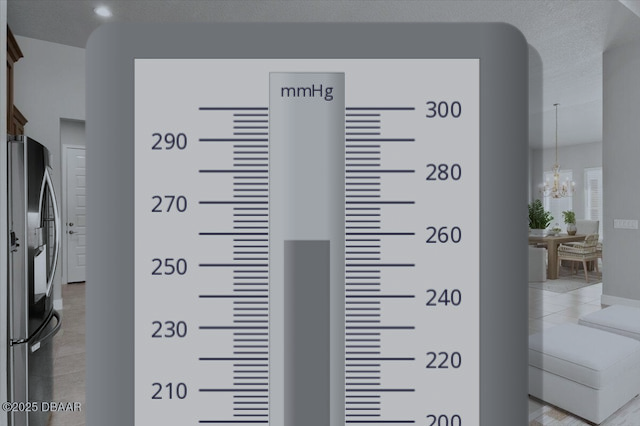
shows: 258 mmHg
